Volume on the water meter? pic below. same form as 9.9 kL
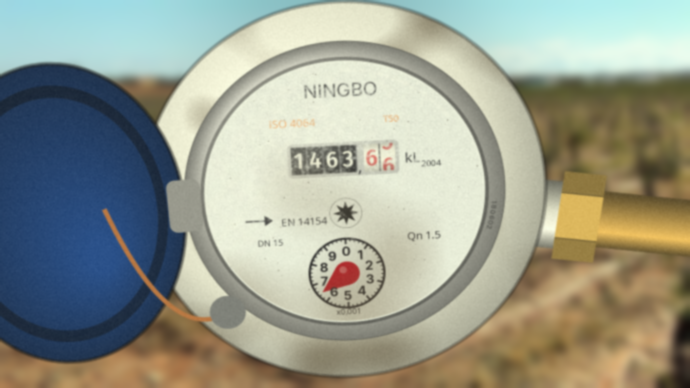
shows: 1463.656 kL
